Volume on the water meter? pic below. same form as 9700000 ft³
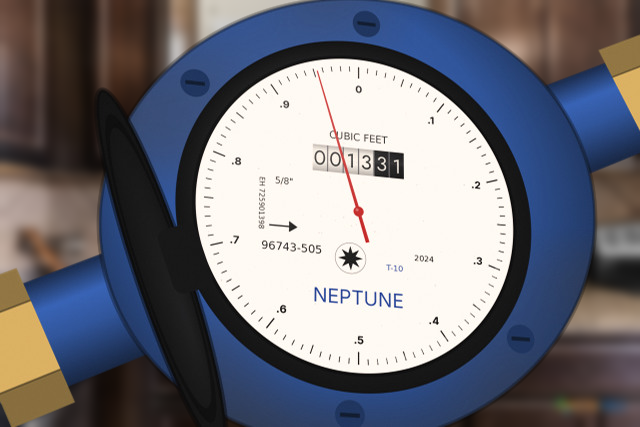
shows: 1330.95 ft³
